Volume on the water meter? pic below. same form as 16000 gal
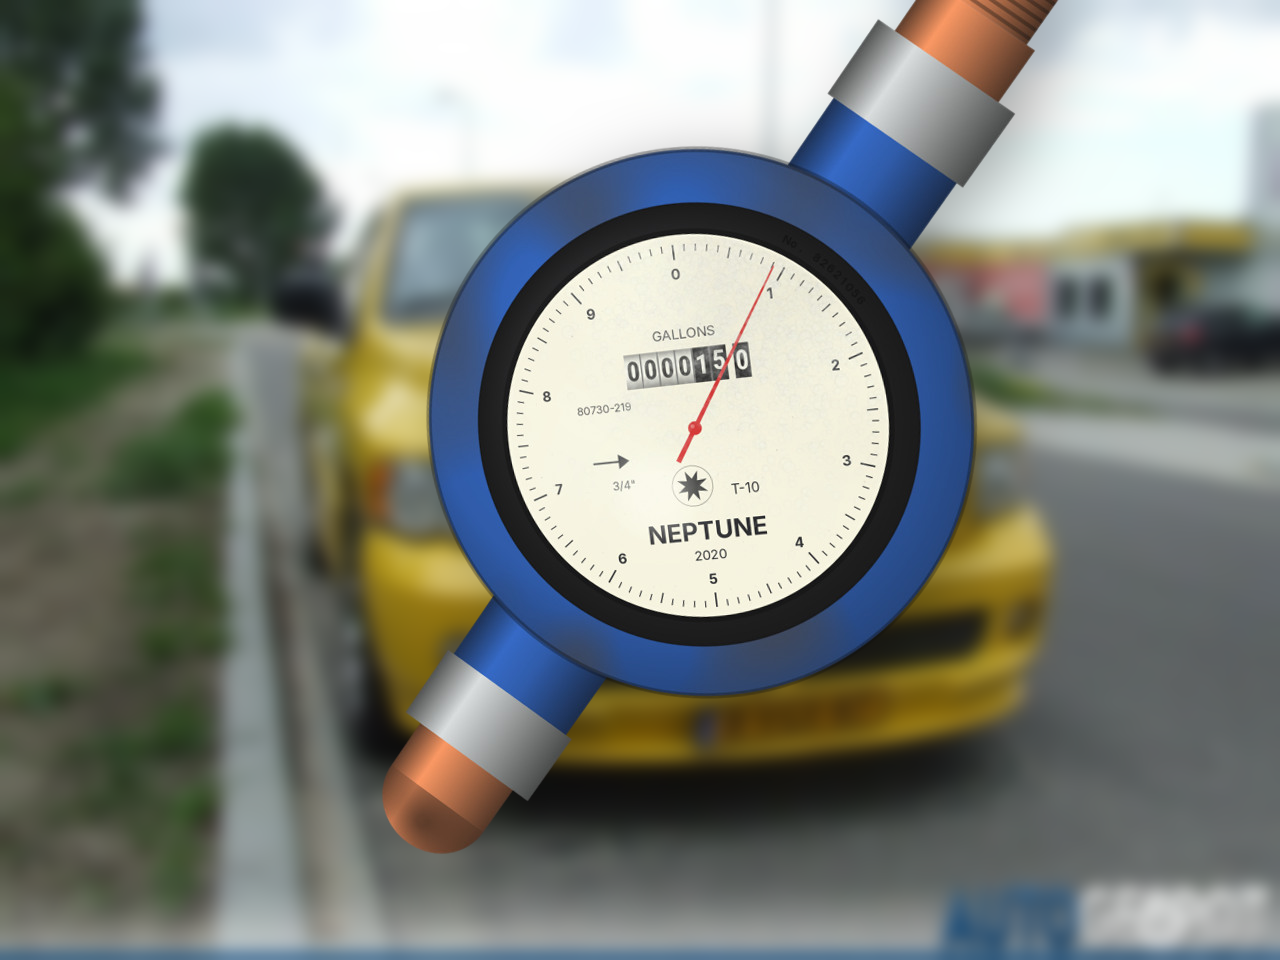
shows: 150.9 gal
